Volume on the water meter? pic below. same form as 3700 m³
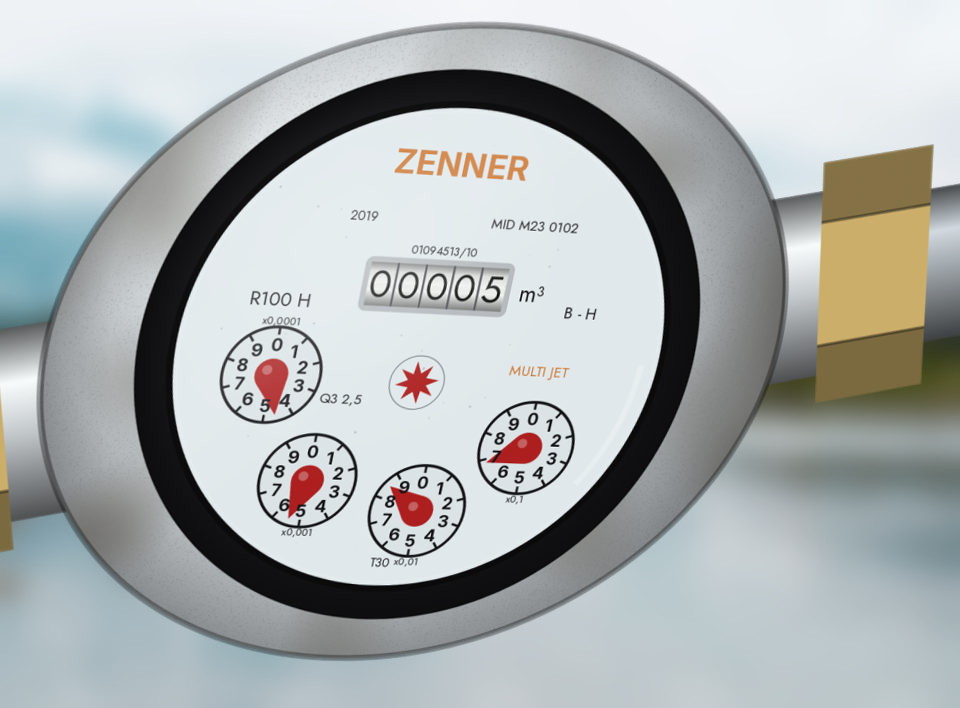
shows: 5.6854 m³
